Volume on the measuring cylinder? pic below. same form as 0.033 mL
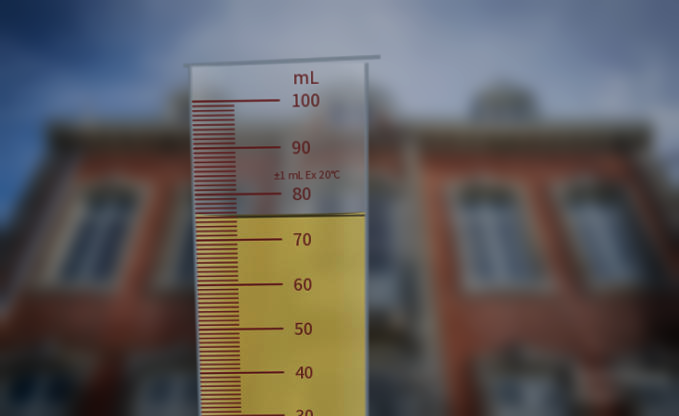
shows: 75 mL
